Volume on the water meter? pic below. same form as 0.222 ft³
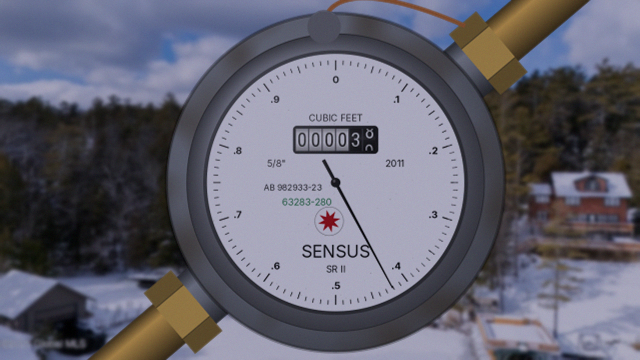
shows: 38.42 ft³
